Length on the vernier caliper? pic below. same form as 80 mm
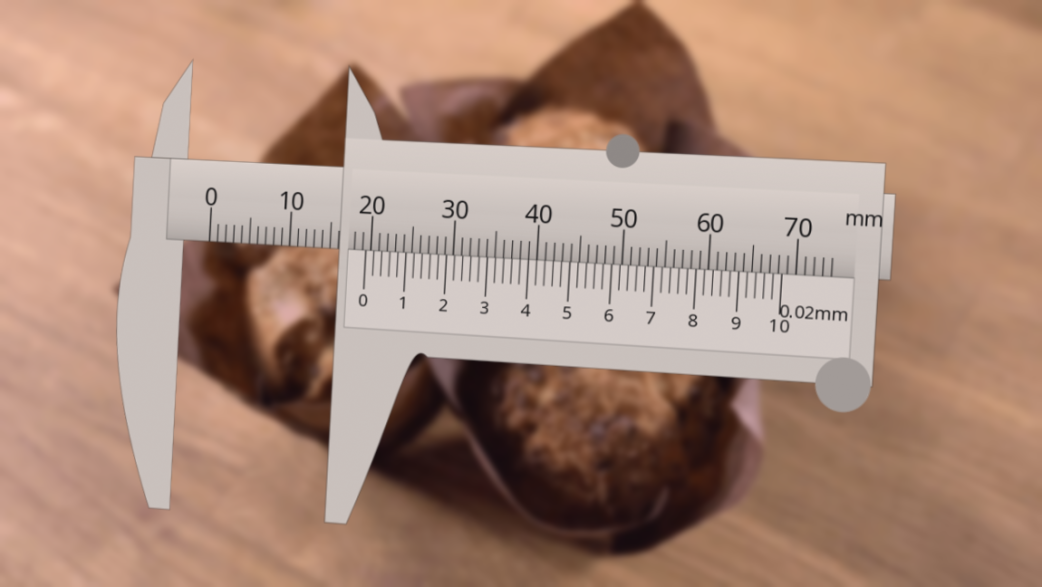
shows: 19.4 mm
